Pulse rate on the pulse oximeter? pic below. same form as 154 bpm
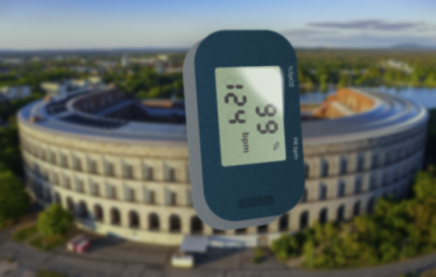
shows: 124 bpm
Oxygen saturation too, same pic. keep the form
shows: 99 %
